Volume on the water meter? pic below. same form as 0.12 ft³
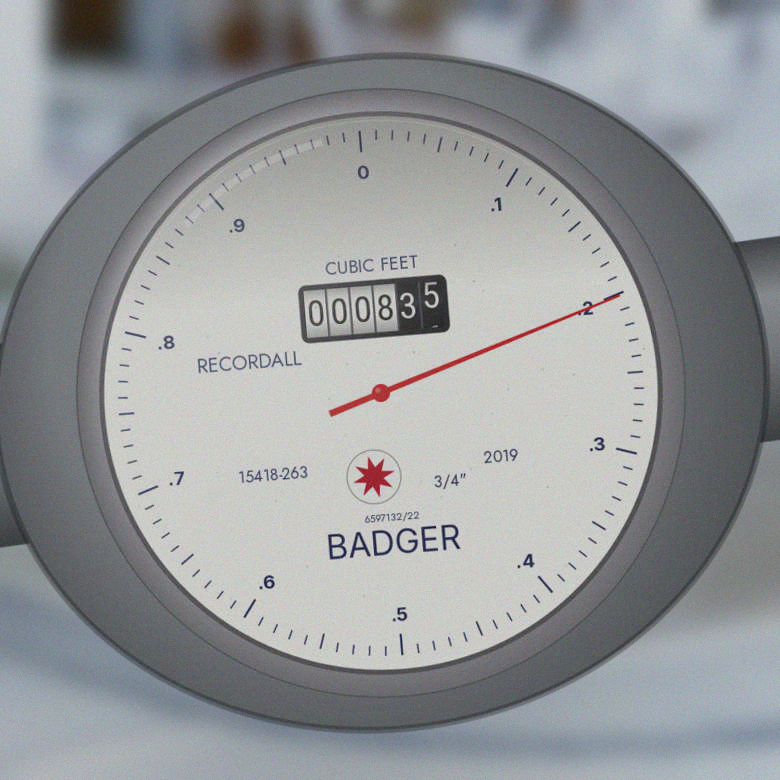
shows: 835.20 ft³
